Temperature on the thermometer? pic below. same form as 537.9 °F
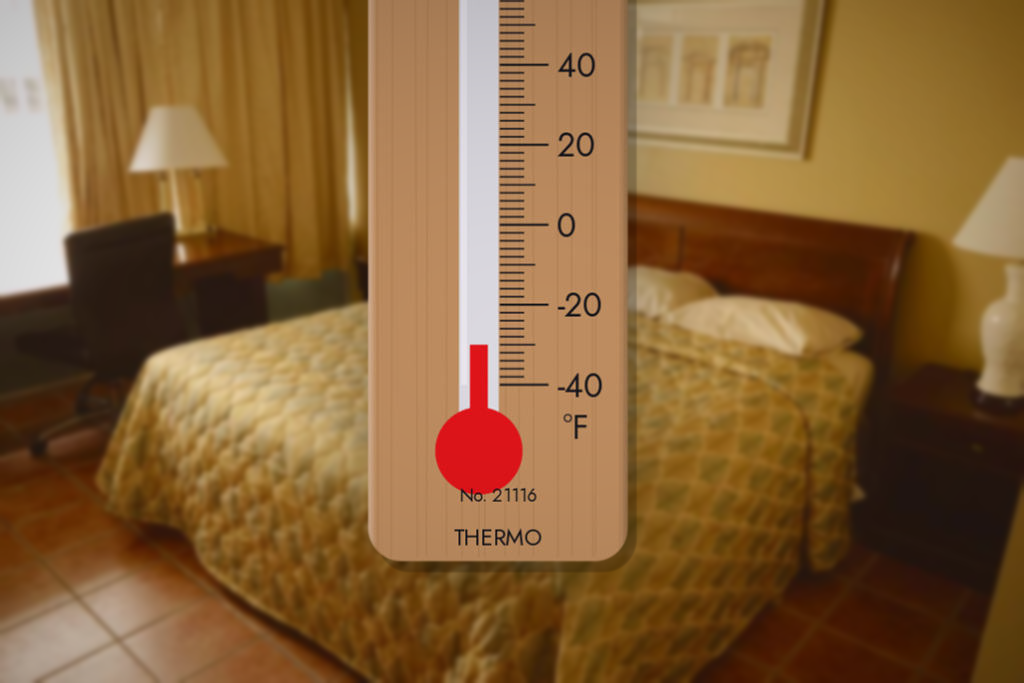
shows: -30 °F
